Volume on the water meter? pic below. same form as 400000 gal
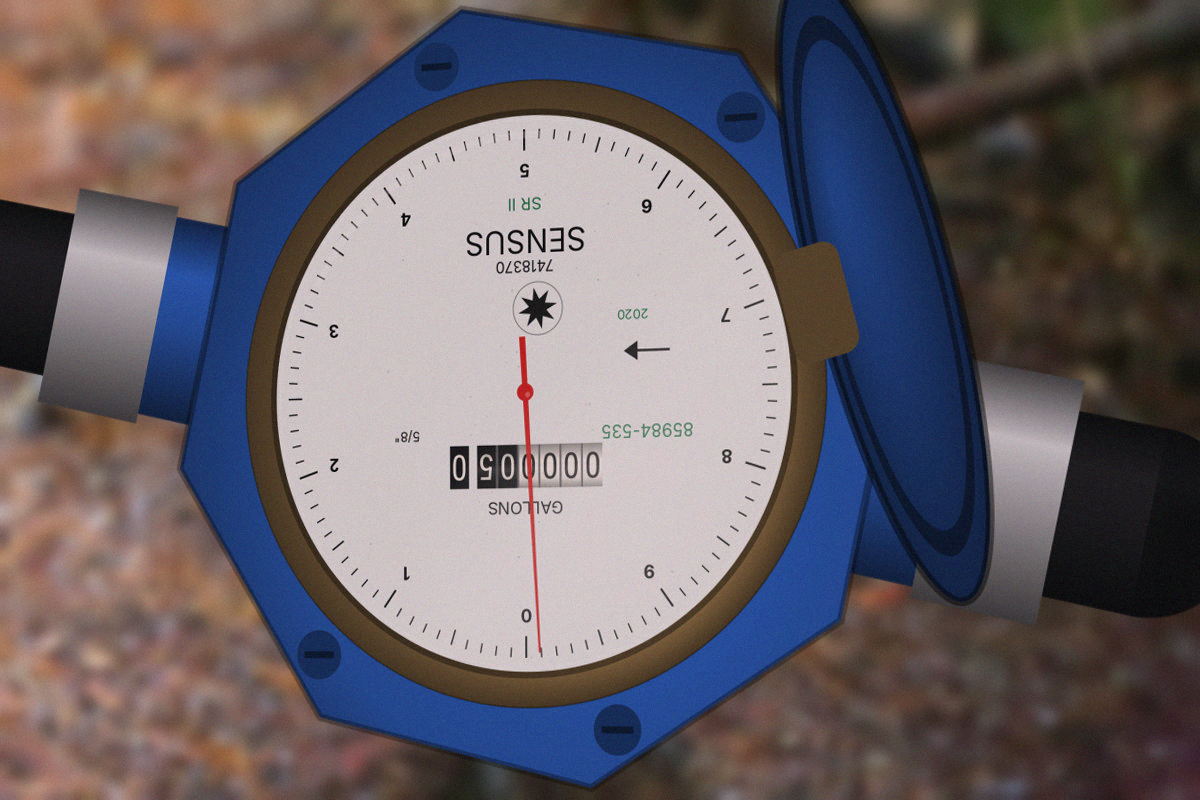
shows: 49.9 gal
